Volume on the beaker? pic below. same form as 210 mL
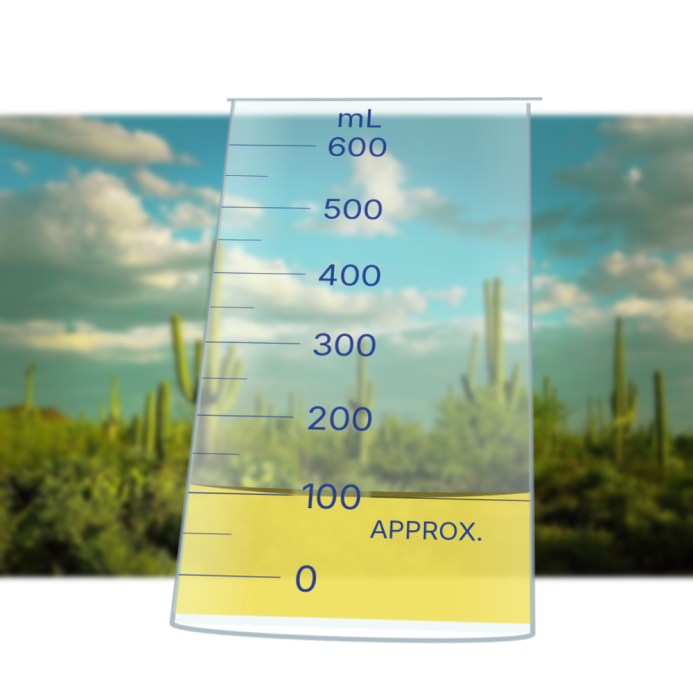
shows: 100 mL
